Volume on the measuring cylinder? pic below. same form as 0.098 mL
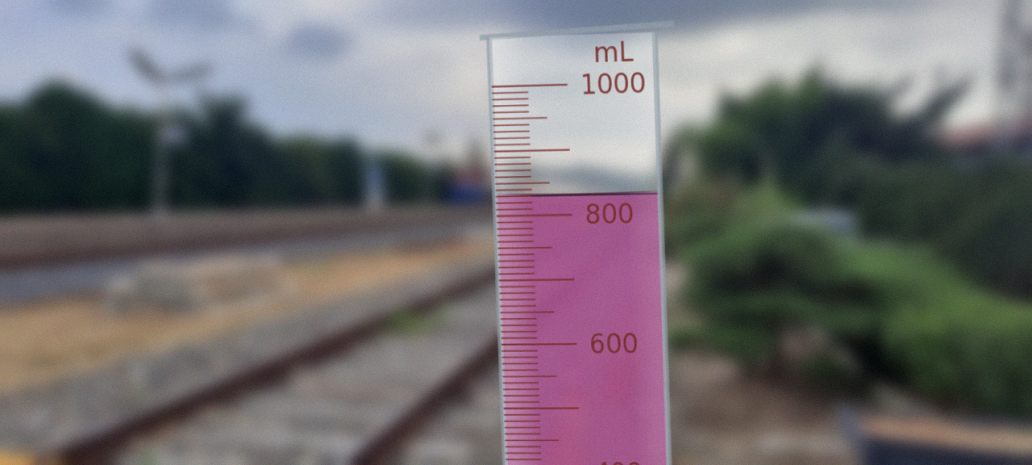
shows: 830 mL
